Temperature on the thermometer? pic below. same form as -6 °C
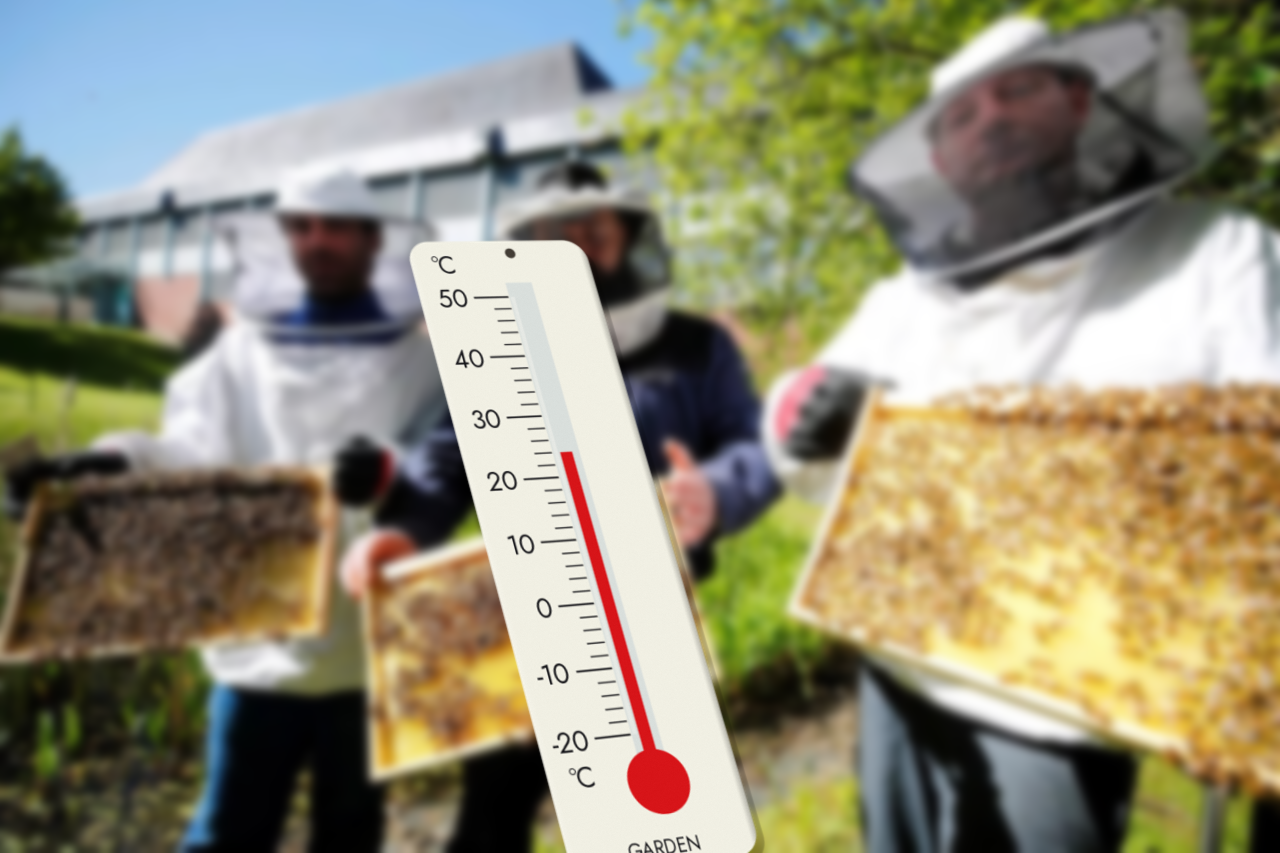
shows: 24 °C
